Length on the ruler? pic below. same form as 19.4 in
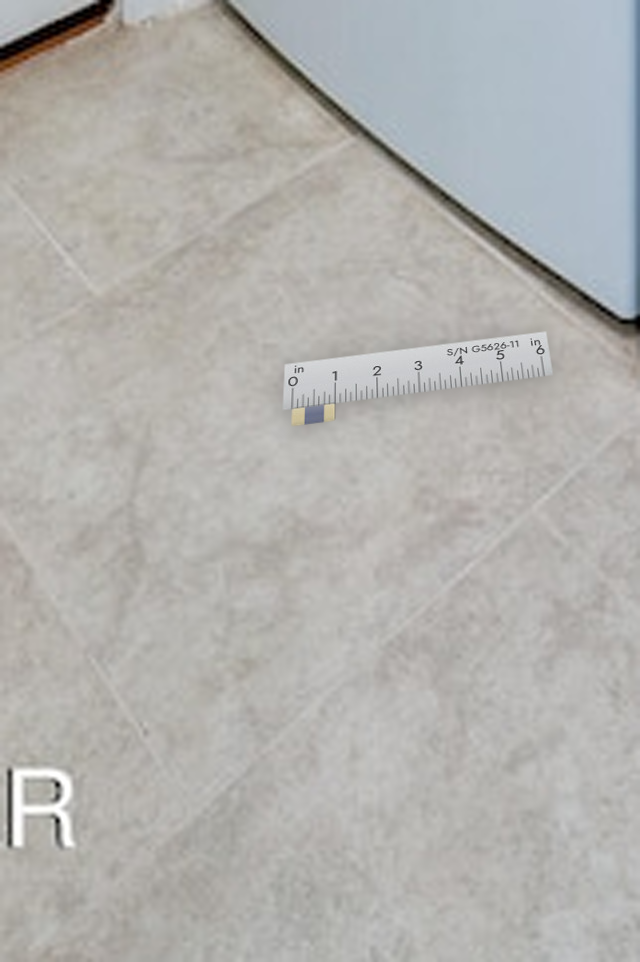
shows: 1 in
